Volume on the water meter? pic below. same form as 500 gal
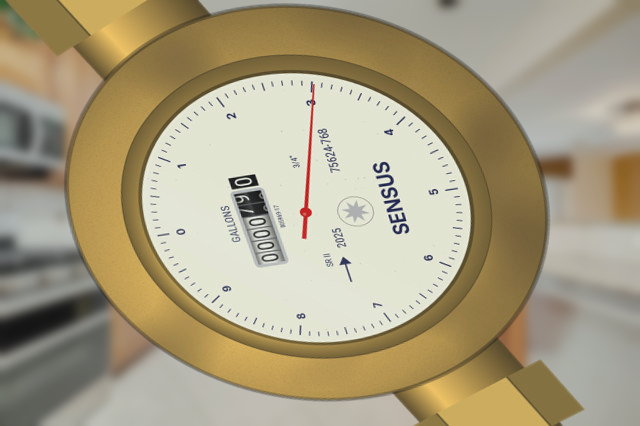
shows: 793.0 gal
